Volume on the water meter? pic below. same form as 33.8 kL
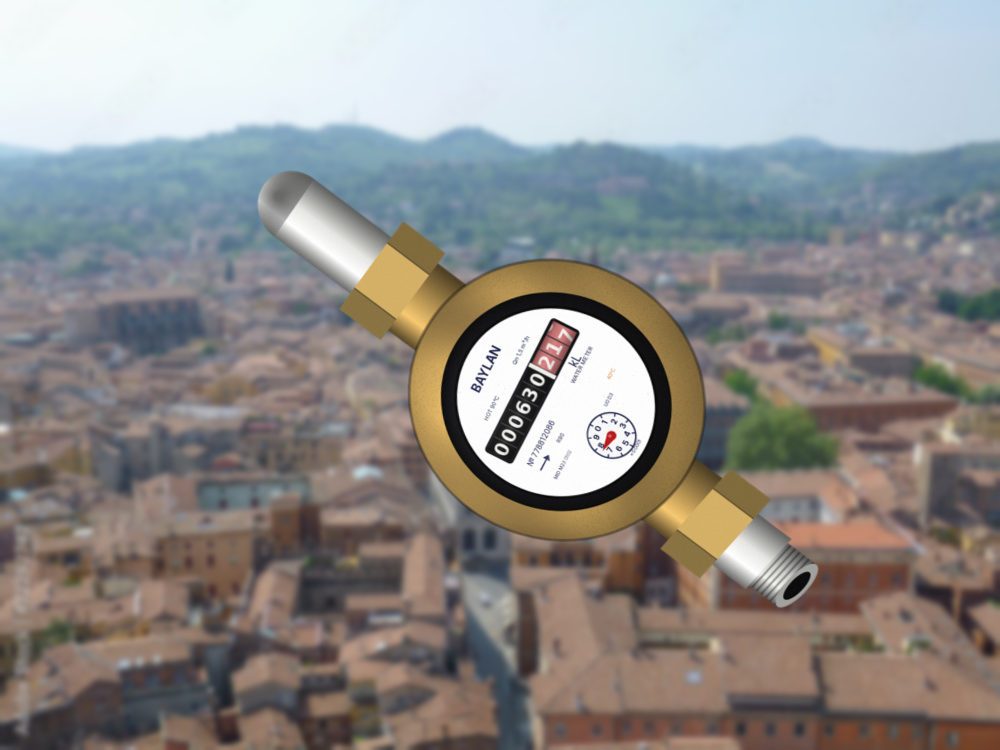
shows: 630.2167 kL
